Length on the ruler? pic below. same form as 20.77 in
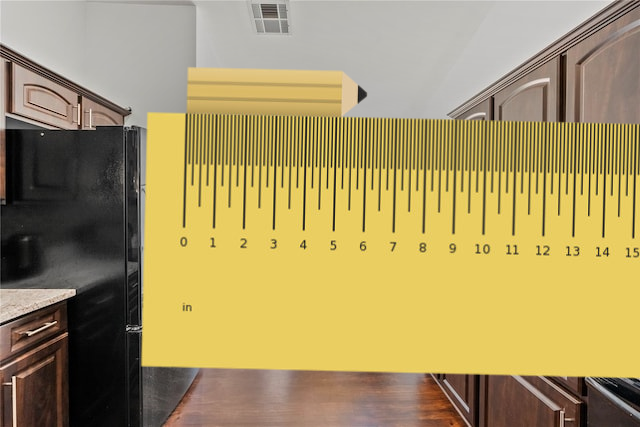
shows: 6 in
